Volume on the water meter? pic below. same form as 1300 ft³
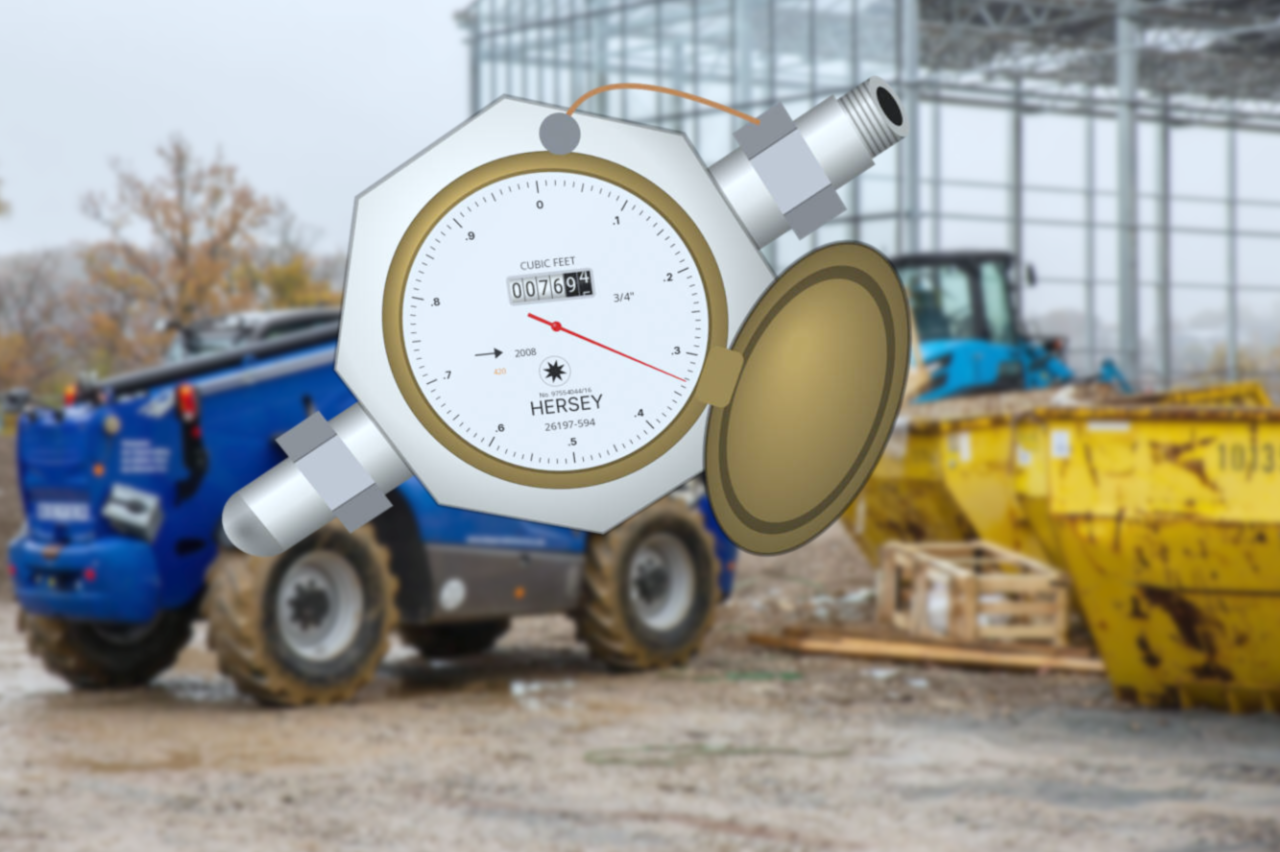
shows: 7694.33 ft³
